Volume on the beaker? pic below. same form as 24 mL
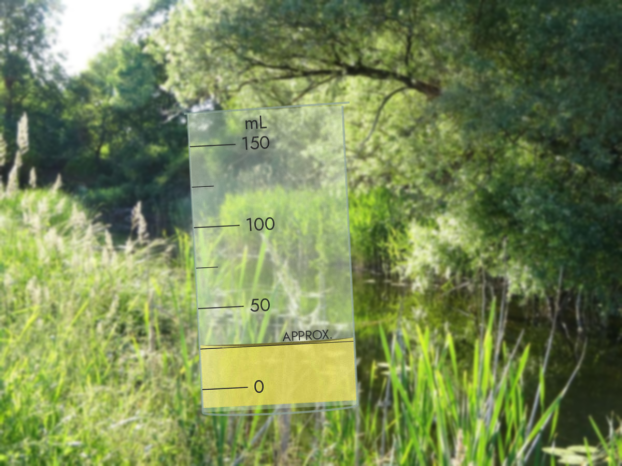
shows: 25 mL
